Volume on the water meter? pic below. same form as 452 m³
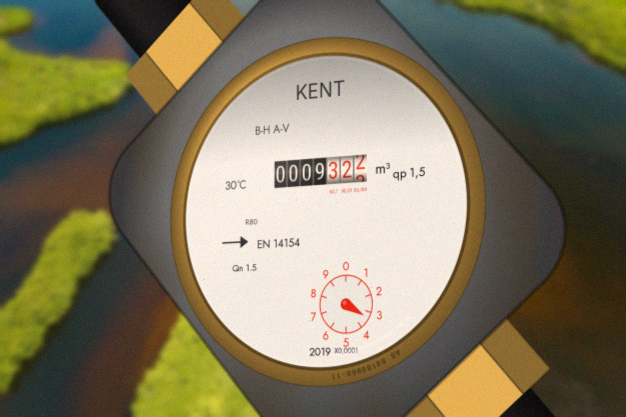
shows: 9.3223 m³
